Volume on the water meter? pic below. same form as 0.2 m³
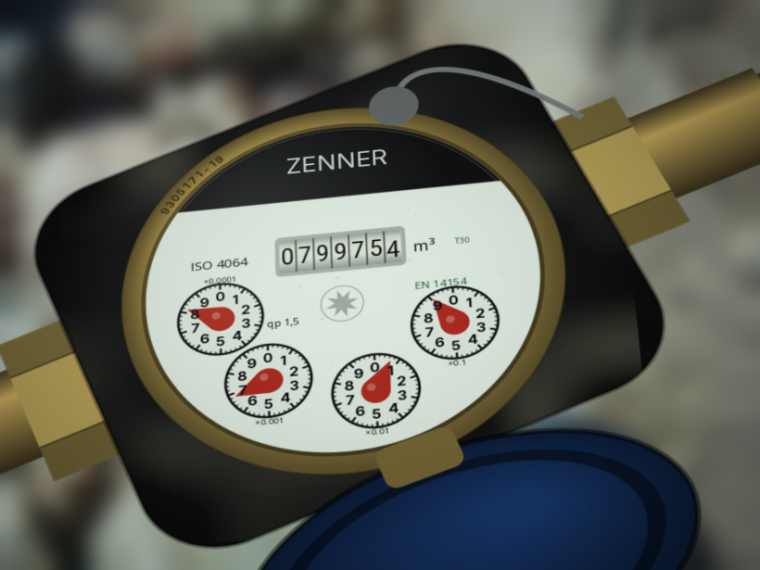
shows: 799753.9068 m³
